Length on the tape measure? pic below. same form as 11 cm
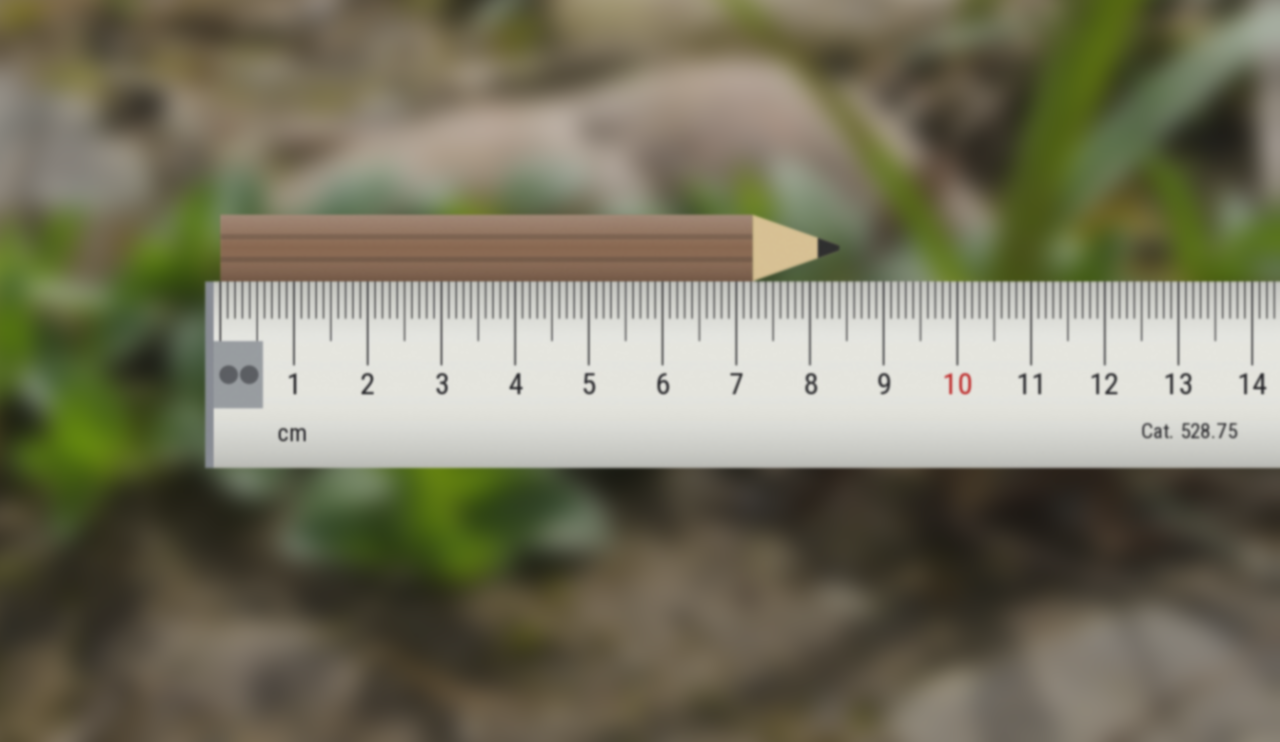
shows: 8.4 cm
